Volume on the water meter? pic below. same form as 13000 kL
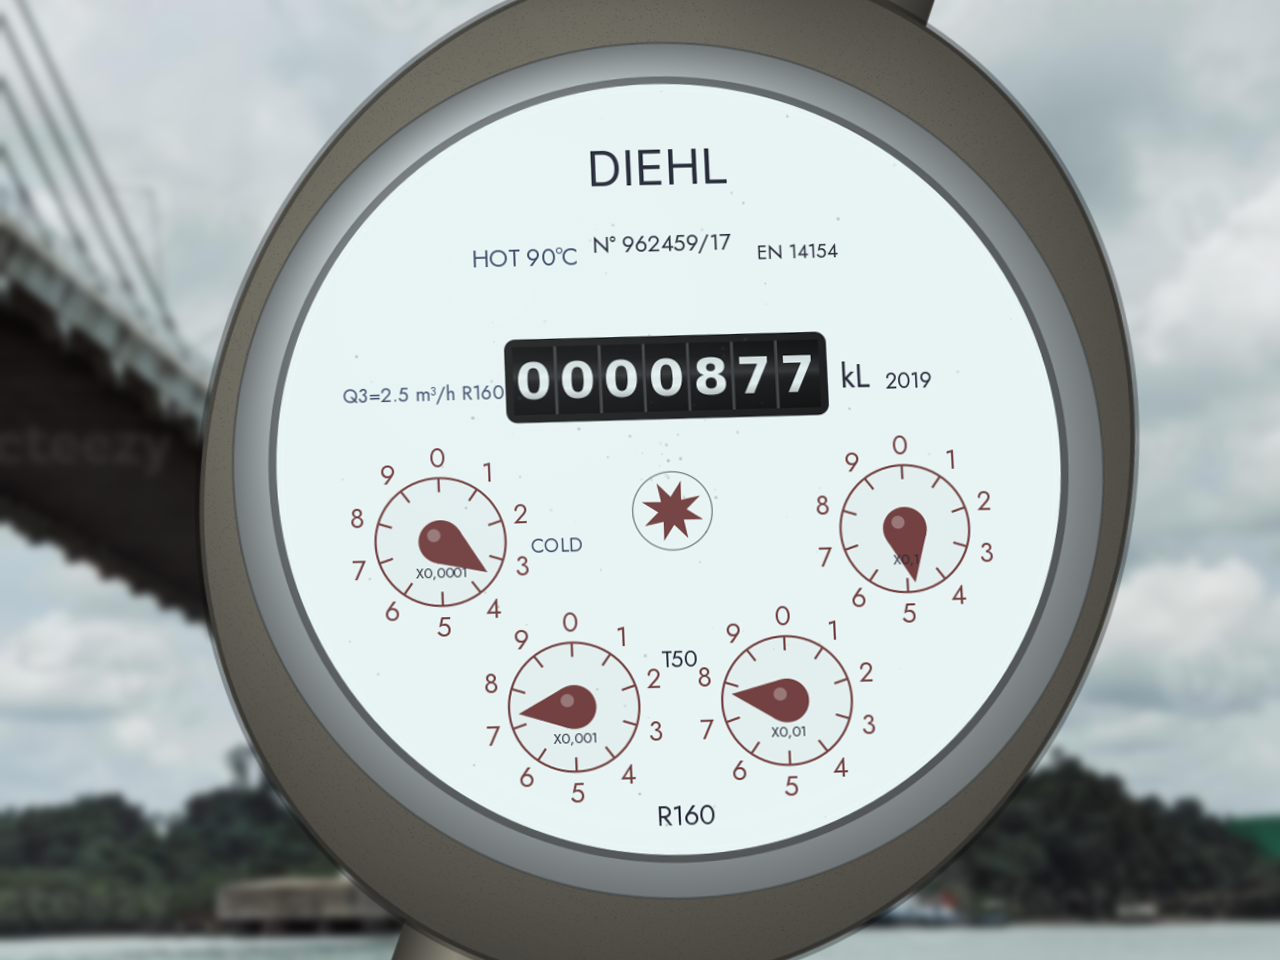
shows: 877.4773 kL
